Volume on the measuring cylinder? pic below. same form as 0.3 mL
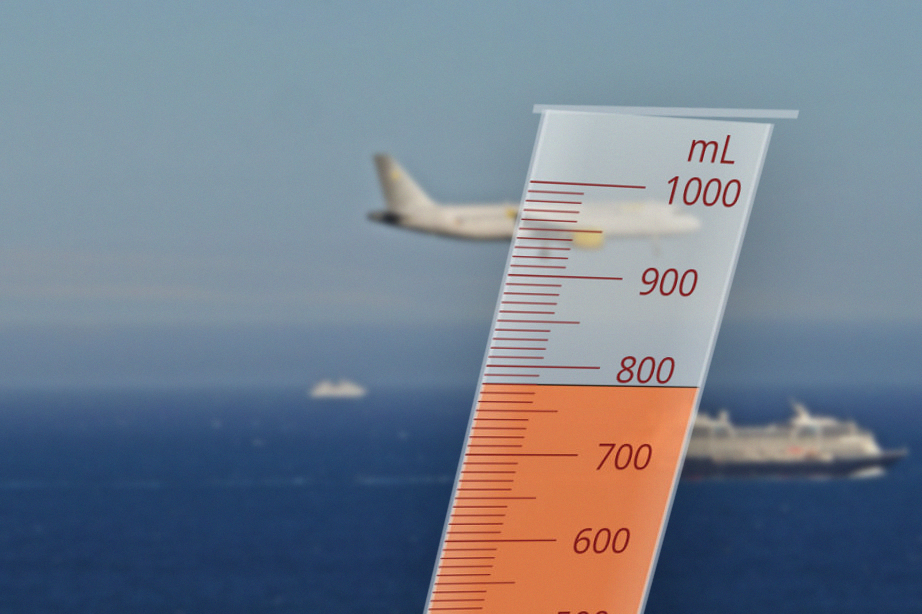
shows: 780 mL
